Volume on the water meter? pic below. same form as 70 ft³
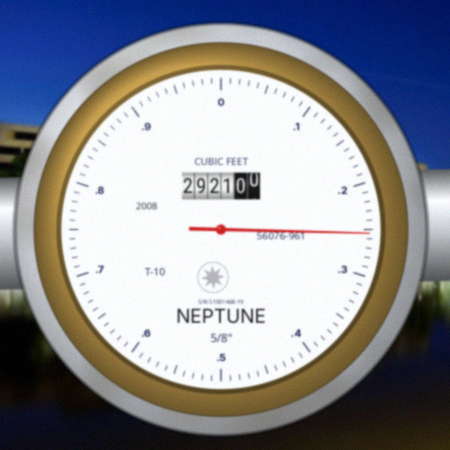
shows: 292100.25 ft³
